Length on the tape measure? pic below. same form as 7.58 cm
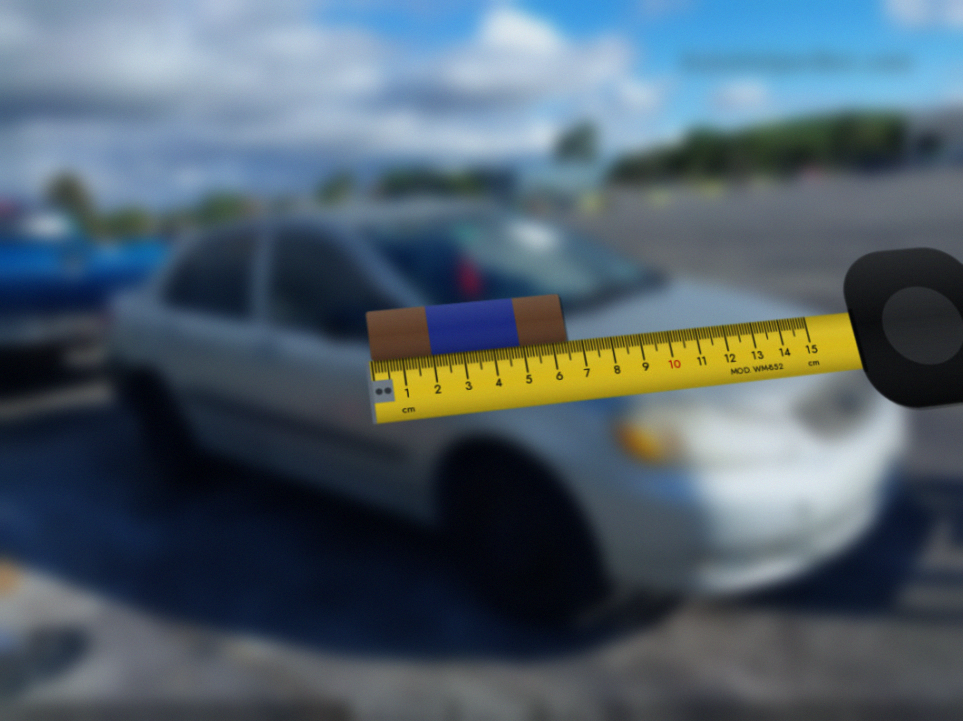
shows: 6.5 cm
